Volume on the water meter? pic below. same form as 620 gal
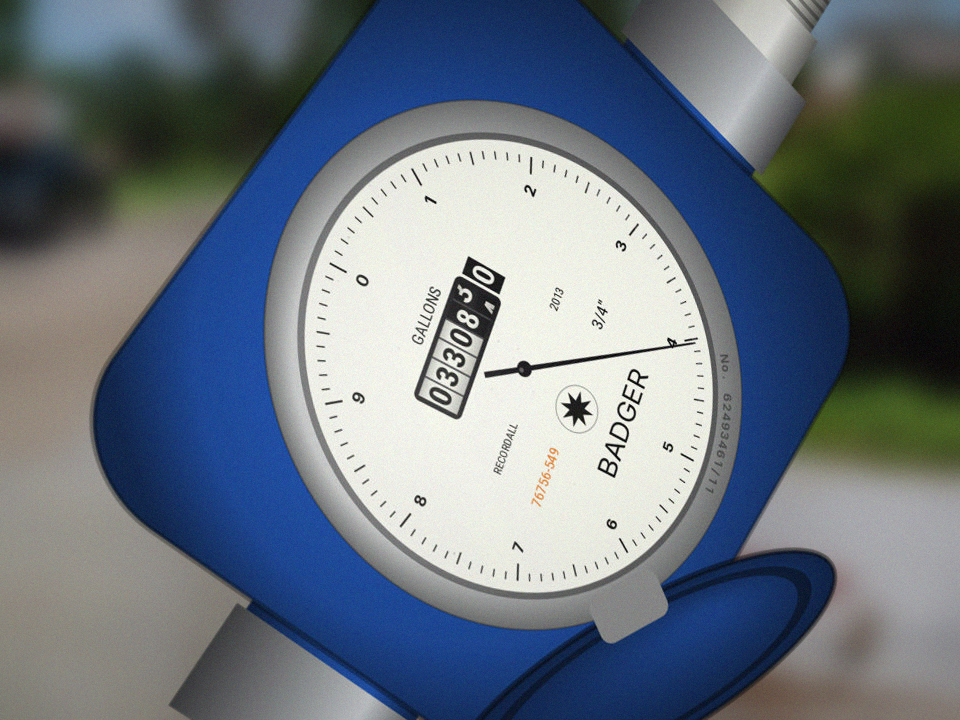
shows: 330834.0 gal
